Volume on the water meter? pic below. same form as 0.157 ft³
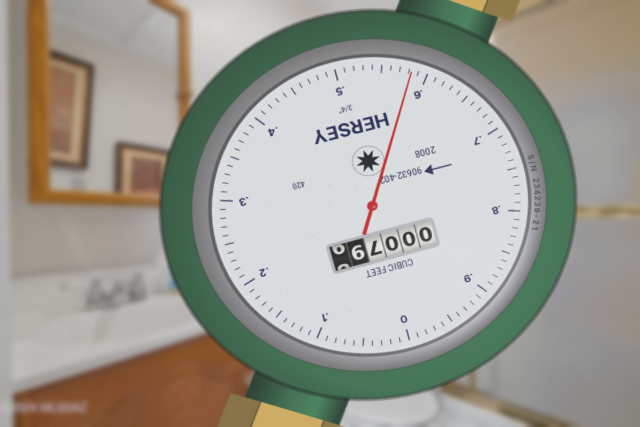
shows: 798.58 ft³
